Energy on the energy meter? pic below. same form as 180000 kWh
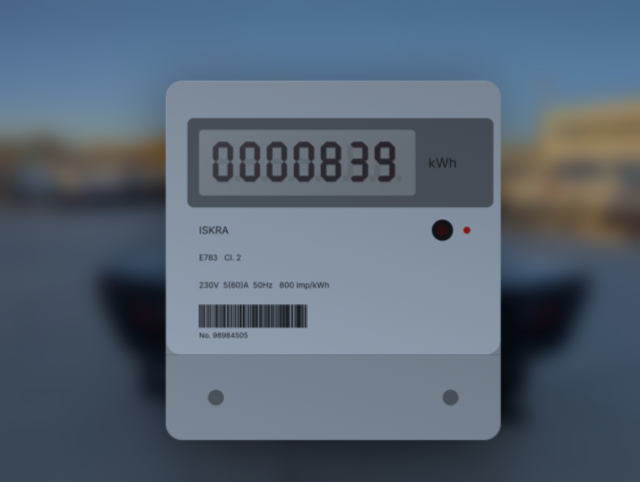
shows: 839 kWh
